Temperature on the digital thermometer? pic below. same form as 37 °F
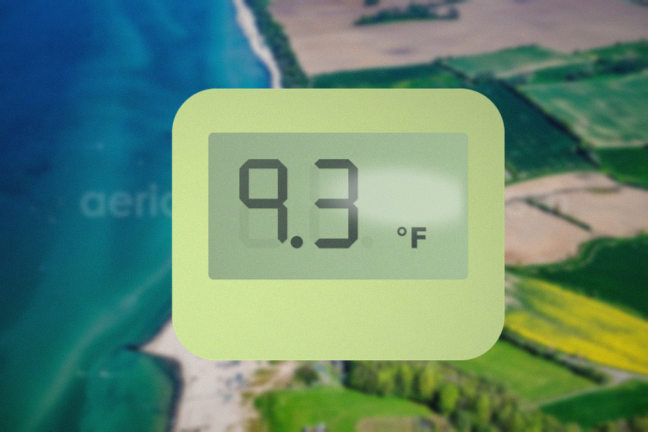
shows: 9.3 °F
